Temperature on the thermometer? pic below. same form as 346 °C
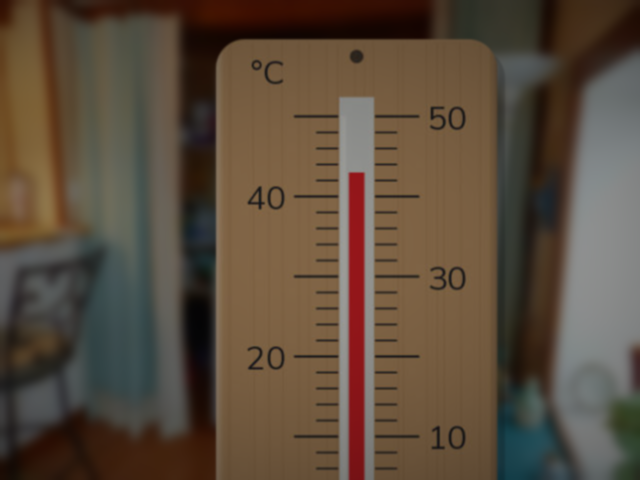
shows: 43 °C
